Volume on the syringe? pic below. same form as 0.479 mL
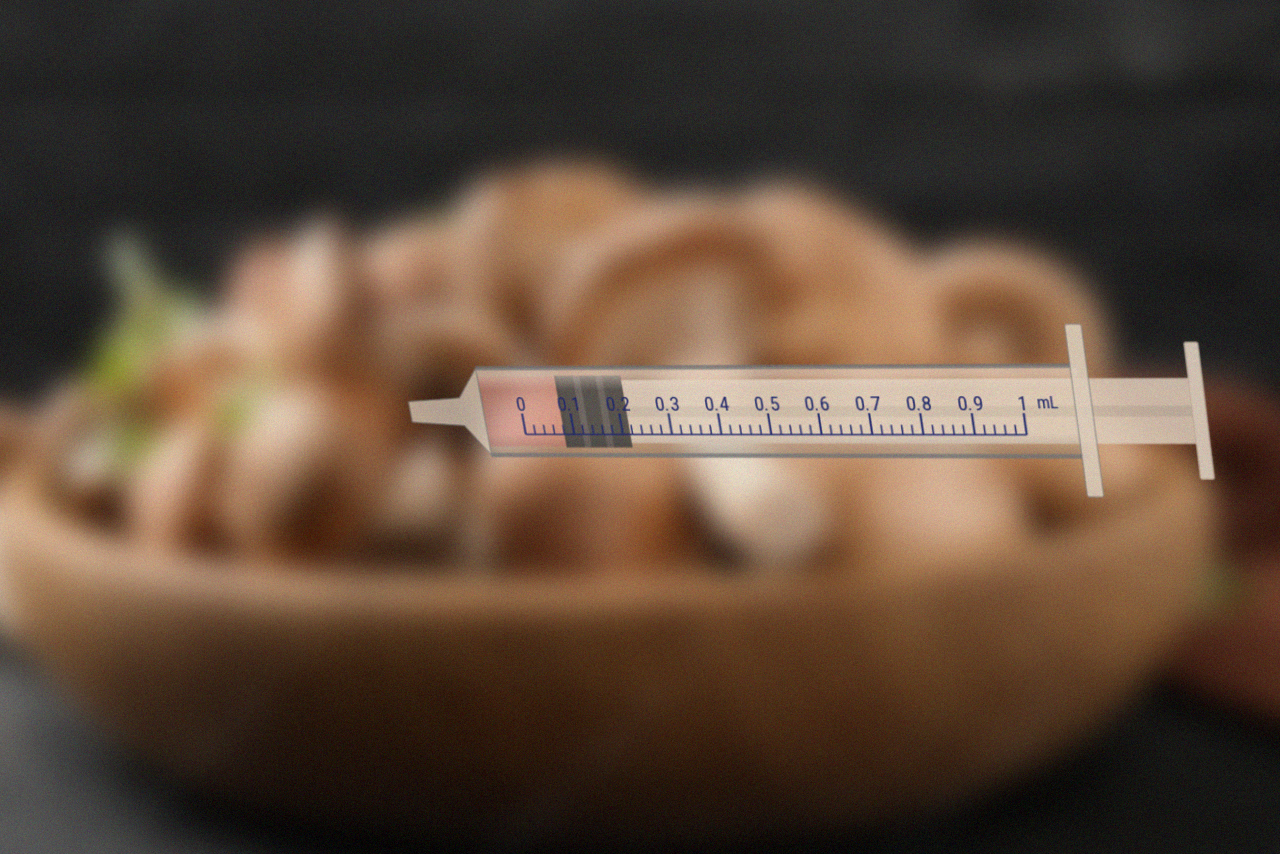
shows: 0.08 mL
